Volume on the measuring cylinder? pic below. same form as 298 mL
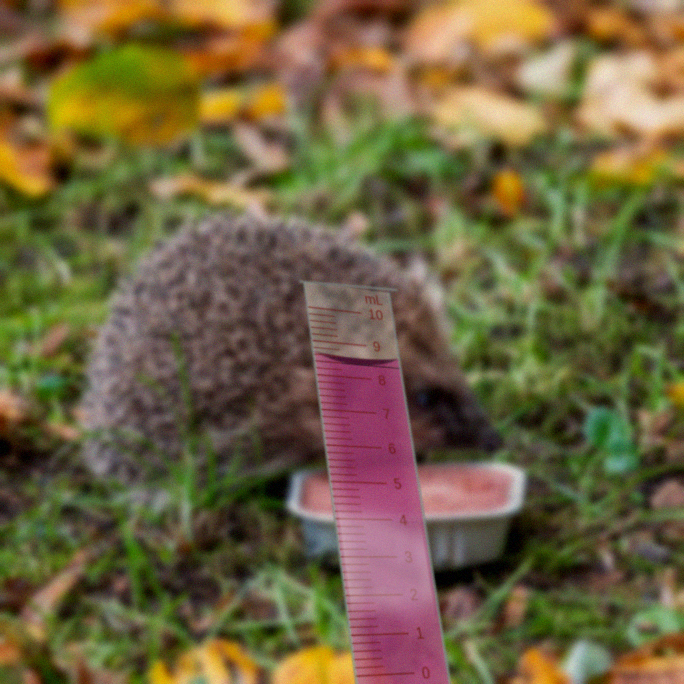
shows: 8.4 mL
